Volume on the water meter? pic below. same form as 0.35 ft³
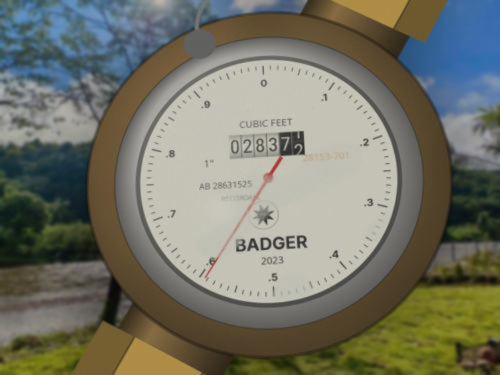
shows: 28371.59 ft³
